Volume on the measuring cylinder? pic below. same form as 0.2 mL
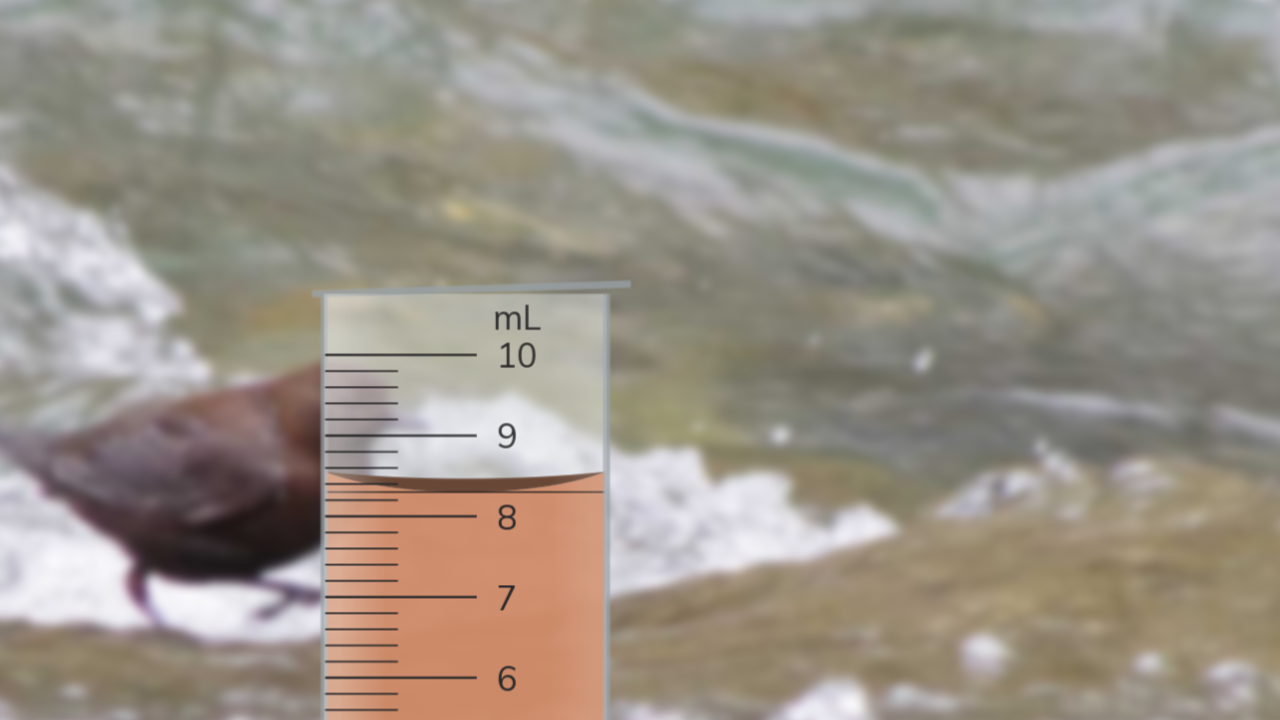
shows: 8.3 mL
